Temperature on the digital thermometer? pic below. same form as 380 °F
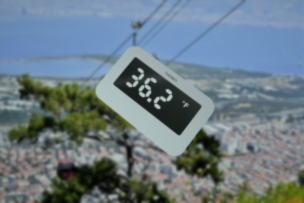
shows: 36.2 °F
